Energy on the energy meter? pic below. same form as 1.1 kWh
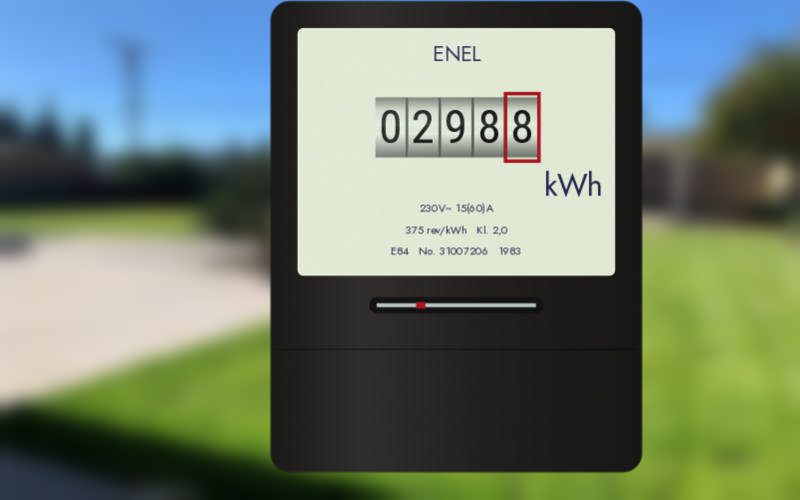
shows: 298.8 kWh
